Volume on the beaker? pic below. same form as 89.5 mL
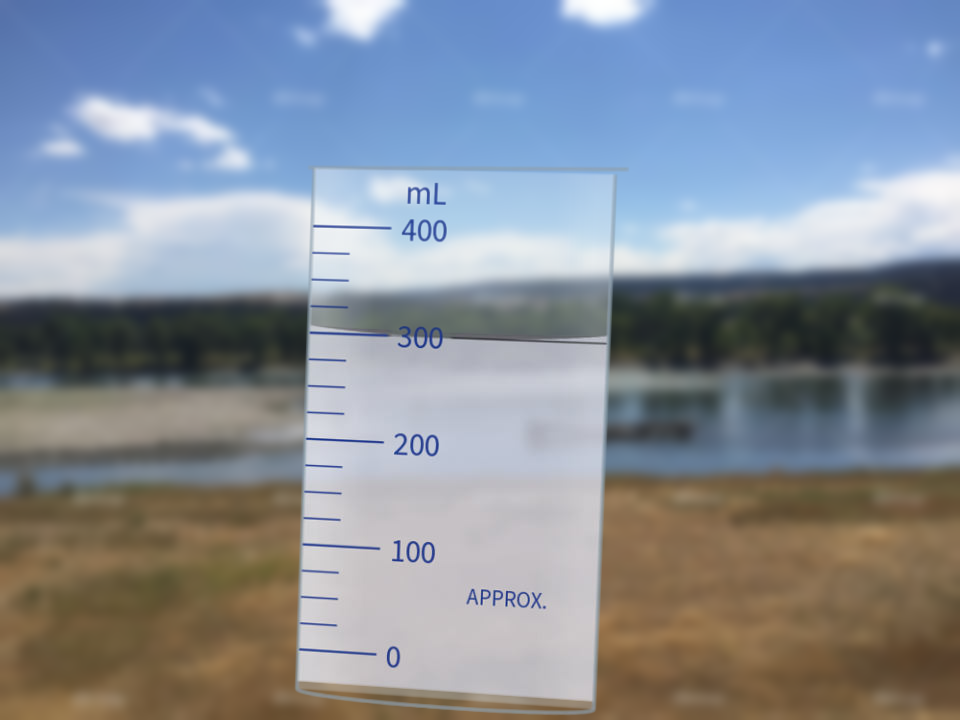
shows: 300 mL
